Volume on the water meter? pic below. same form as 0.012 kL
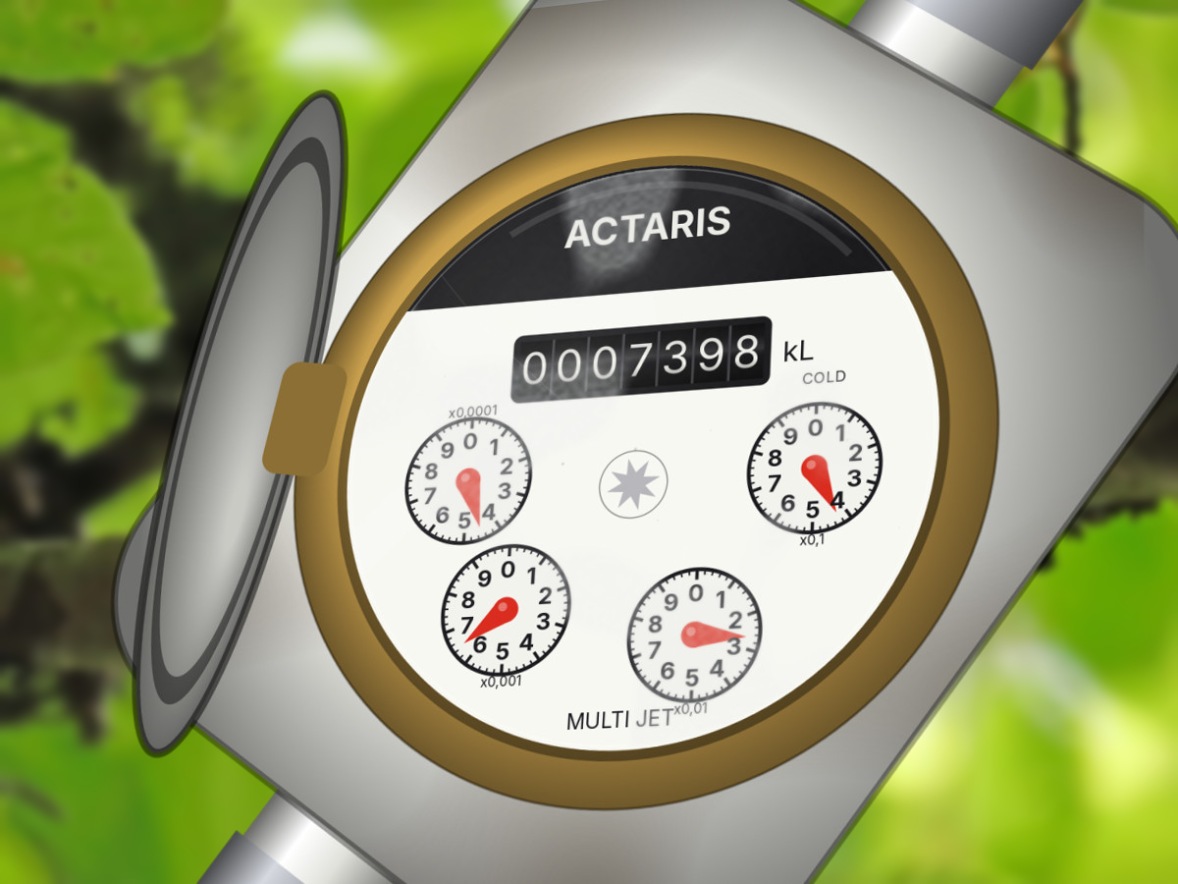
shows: 7398.4264 kL
